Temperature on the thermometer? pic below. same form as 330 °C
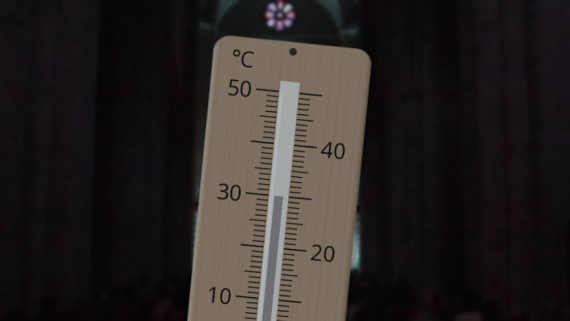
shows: 30 °C
